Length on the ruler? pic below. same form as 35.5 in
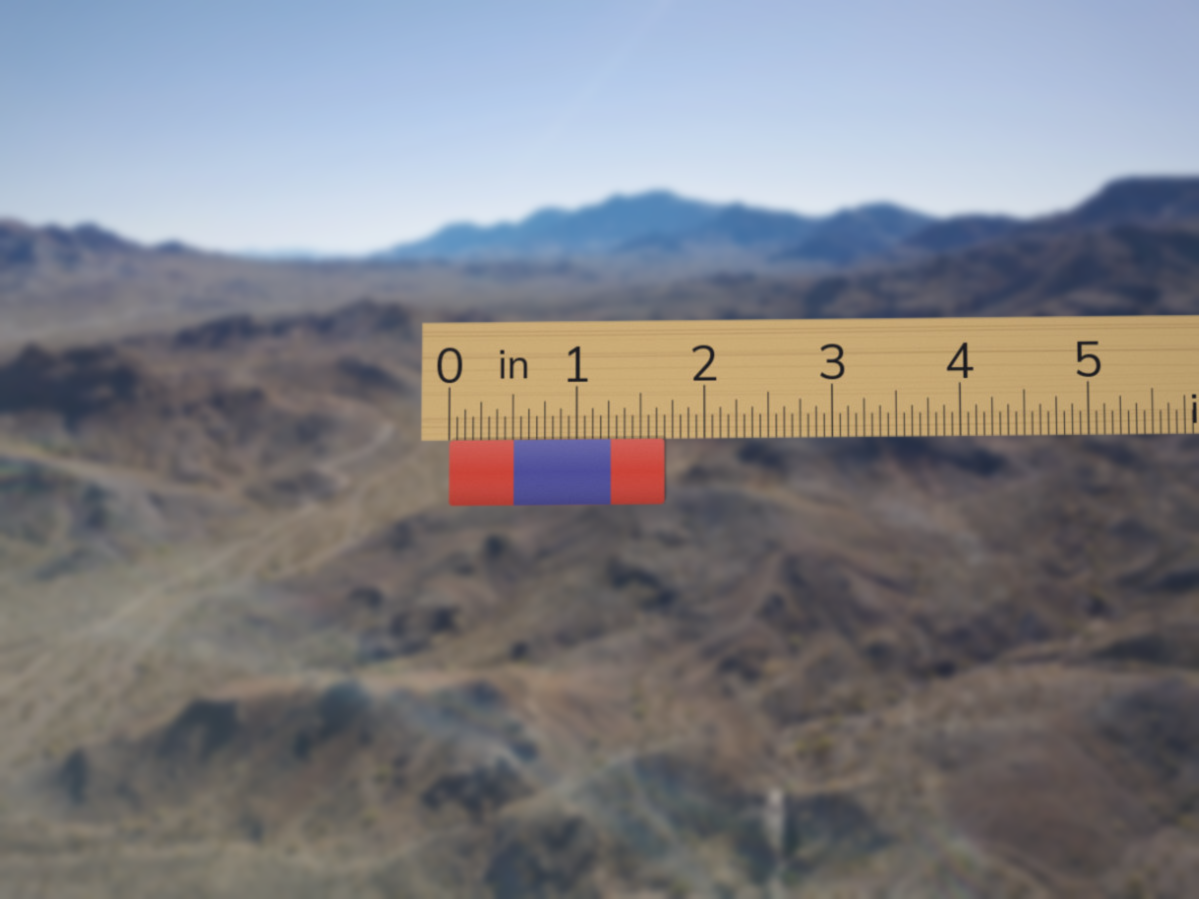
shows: 1.6875 in
